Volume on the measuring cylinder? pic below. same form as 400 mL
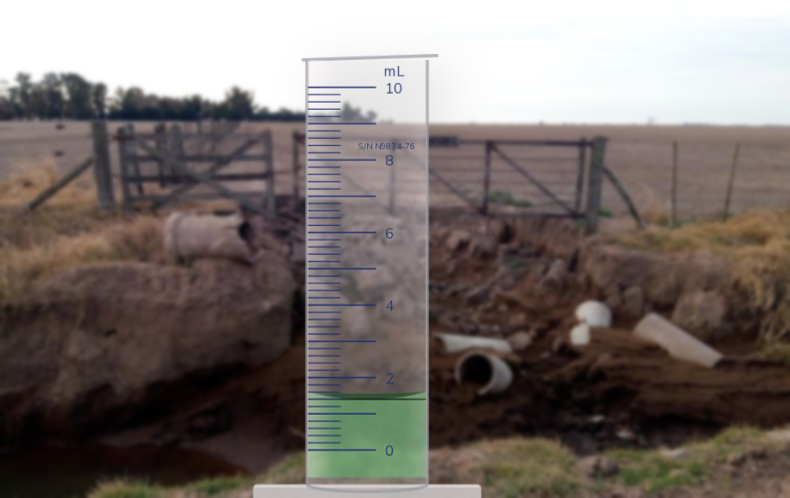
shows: 1.4 mL
